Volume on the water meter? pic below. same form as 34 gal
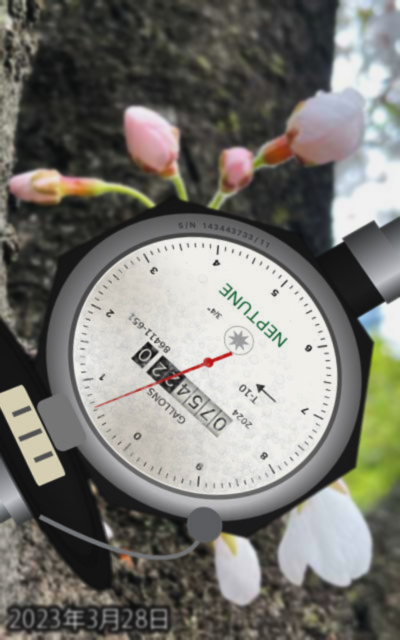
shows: 754220.6 gal
